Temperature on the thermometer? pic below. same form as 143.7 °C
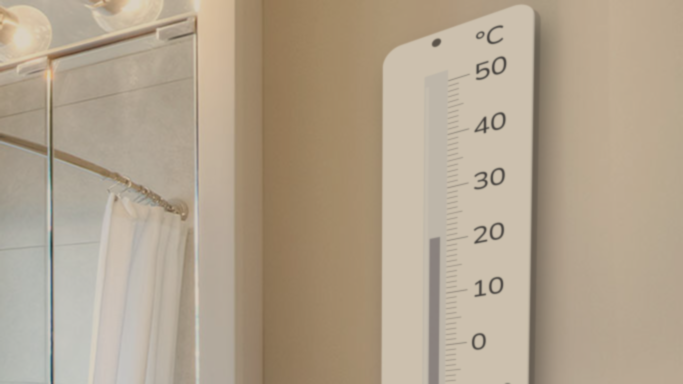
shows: 21 °C
